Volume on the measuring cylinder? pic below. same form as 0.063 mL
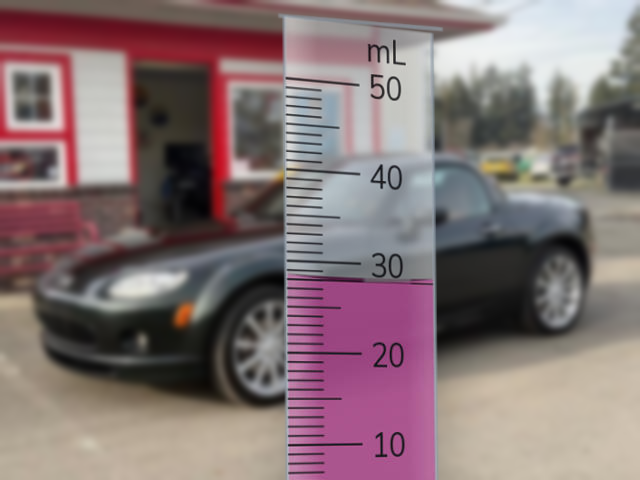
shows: 28 mL
